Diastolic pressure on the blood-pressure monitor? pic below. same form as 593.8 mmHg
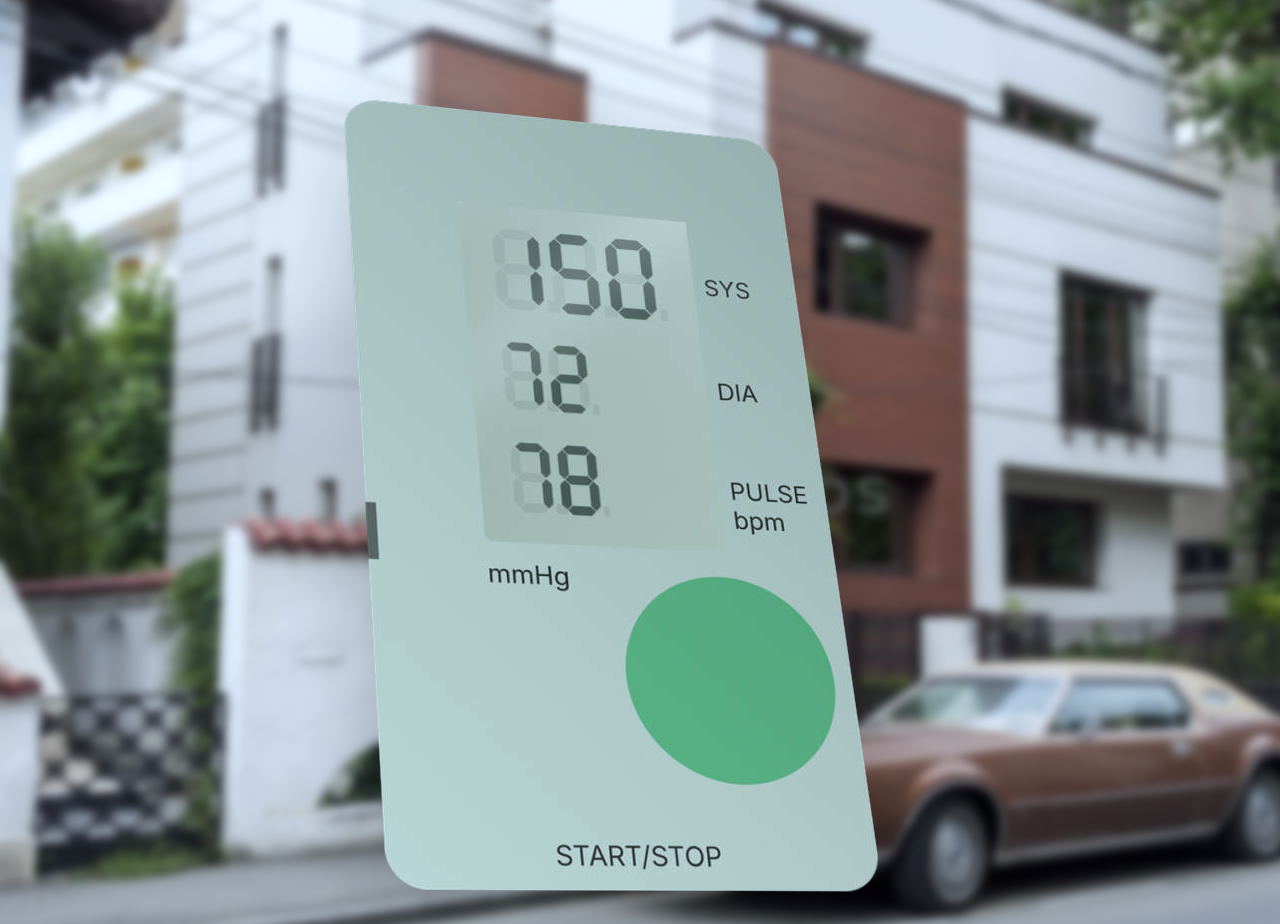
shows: 72 mmHg
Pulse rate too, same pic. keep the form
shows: 78 bpm
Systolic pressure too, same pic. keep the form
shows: 150 mmHg
